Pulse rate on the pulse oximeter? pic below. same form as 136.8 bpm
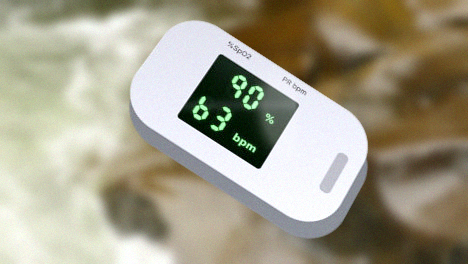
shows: 63 bpm
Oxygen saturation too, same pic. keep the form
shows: 90 %
